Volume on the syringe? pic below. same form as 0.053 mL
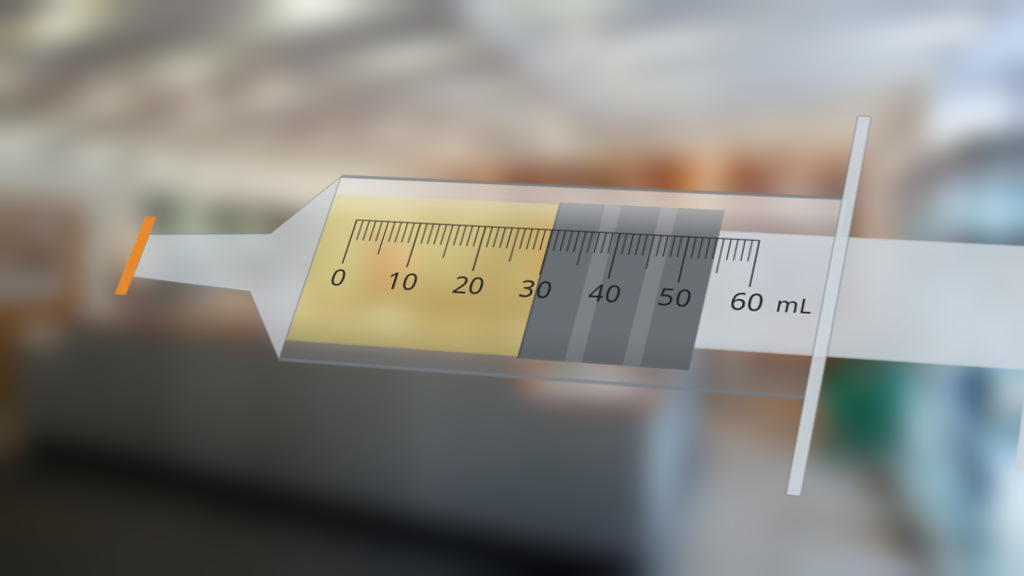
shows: 30 mL
